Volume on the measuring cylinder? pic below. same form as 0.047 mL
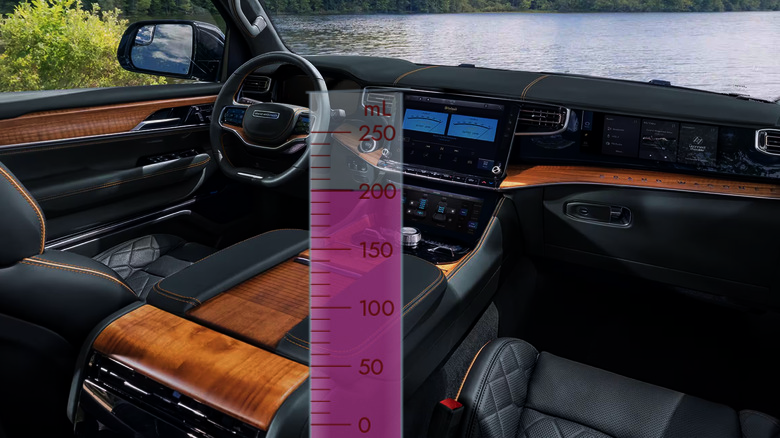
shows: 200 mL
